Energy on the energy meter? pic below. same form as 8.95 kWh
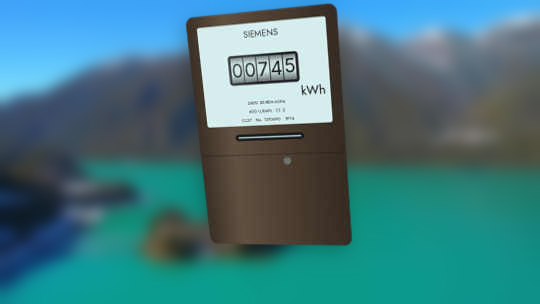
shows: 745 kWh
